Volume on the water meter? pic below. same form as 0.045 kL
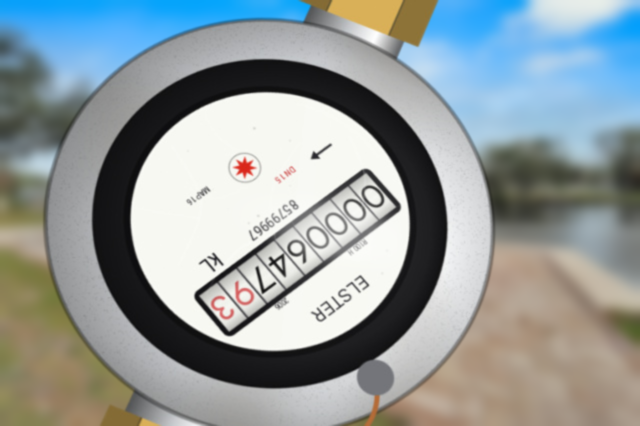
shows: 647.93 kL
